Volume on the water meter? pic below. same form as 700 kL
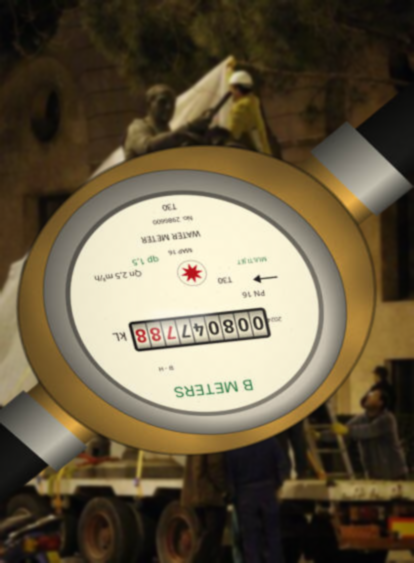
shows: 8047.788 kL
